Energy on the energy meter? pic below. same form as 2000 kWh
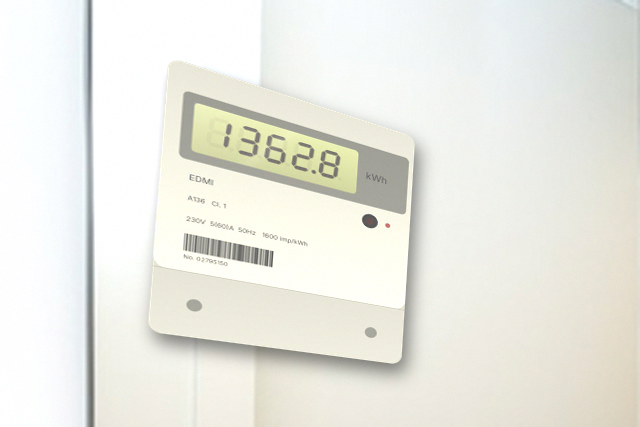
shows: 1362.8 kWh
